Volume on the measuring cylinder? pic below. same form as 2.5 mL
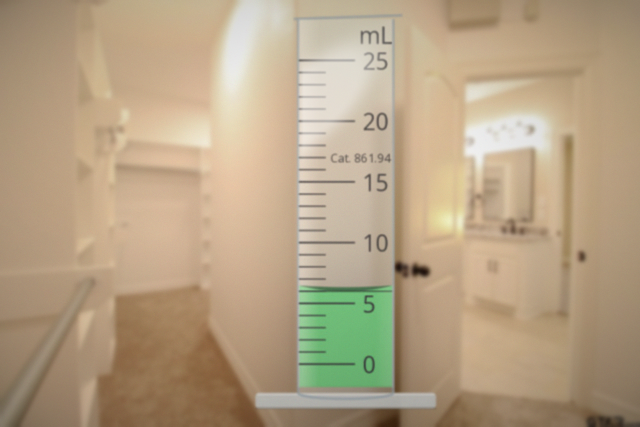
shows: 6 mL
